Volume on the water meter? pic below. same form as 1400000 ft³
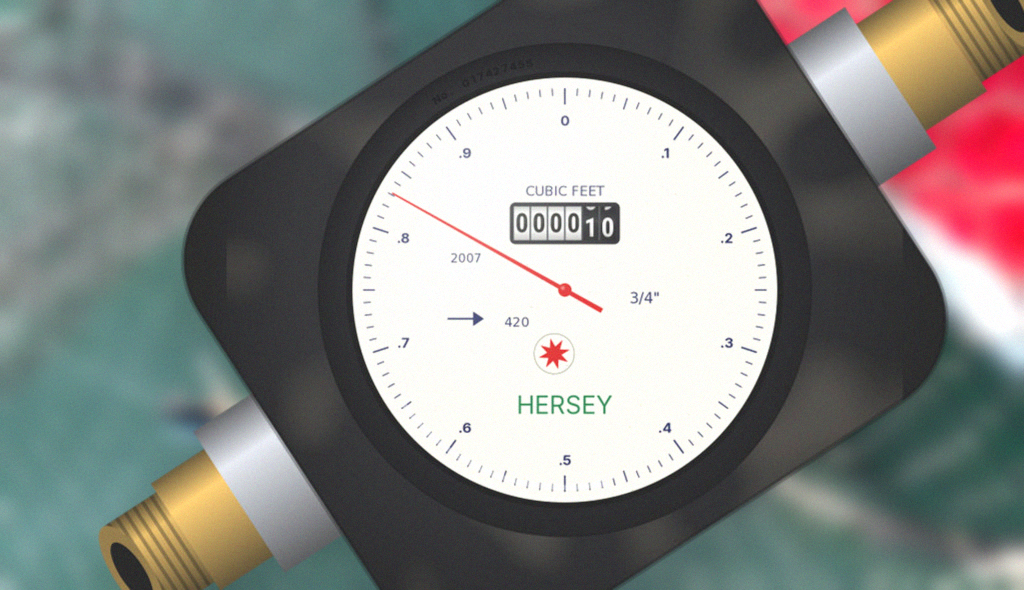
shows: 9.83 ft³
